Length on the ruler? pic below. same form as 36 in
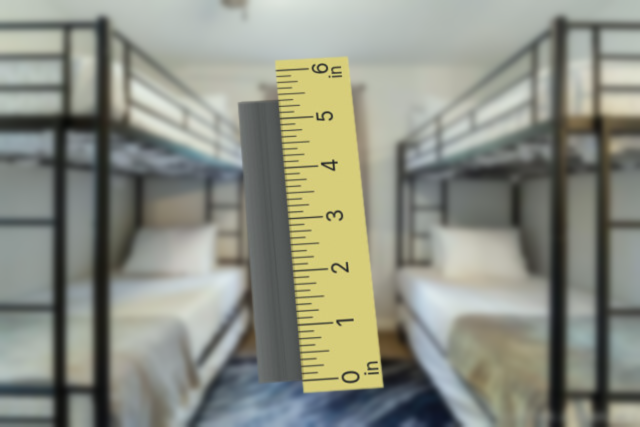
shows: 5.375 in
